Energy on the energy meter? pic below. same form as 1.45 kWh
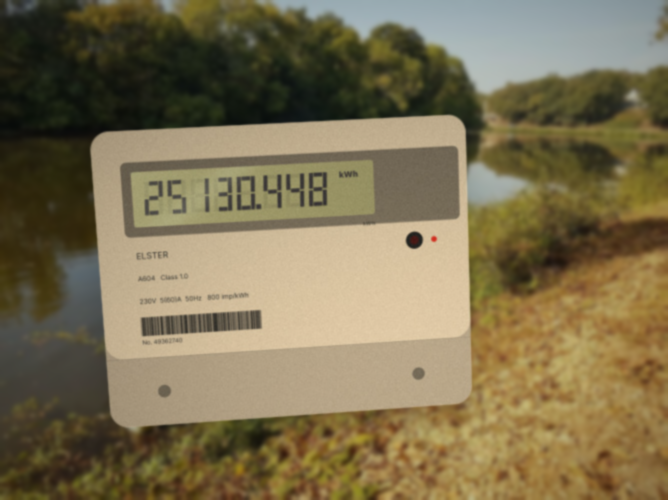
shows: 25130.448 kWh
